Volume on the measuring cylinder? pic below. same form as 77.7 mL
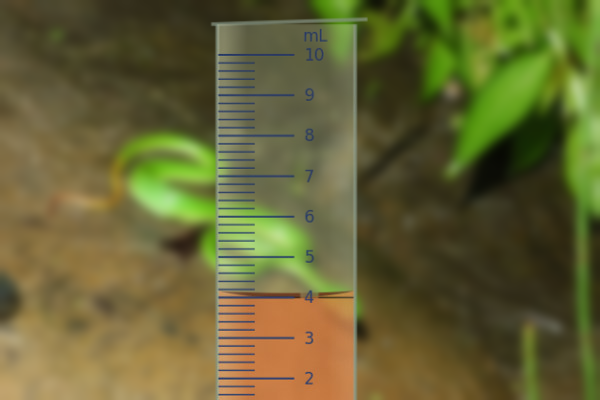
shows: 4 mL
